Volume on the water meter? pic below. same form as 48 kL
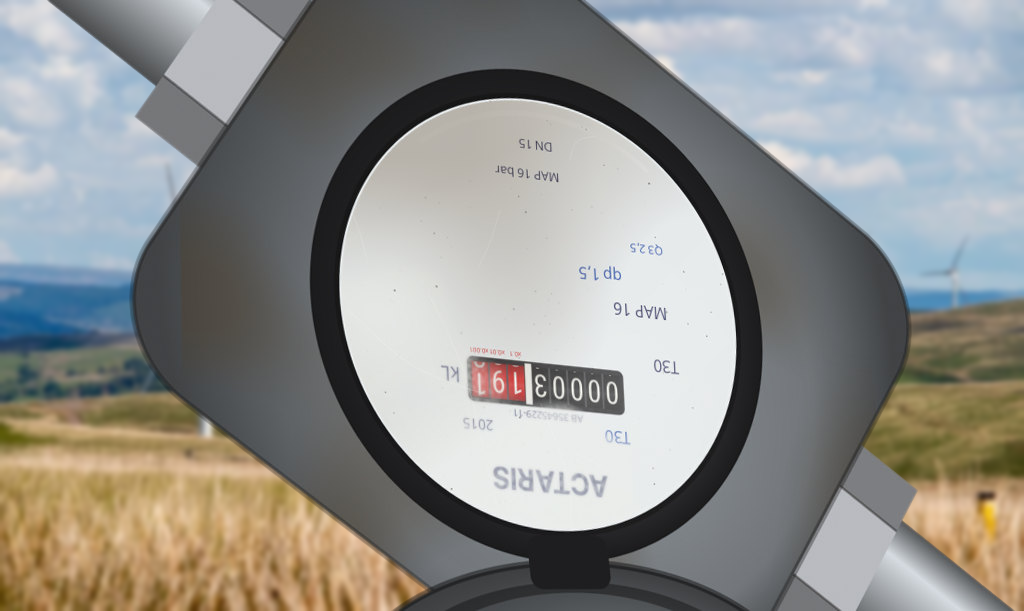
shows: 3.191 kL
